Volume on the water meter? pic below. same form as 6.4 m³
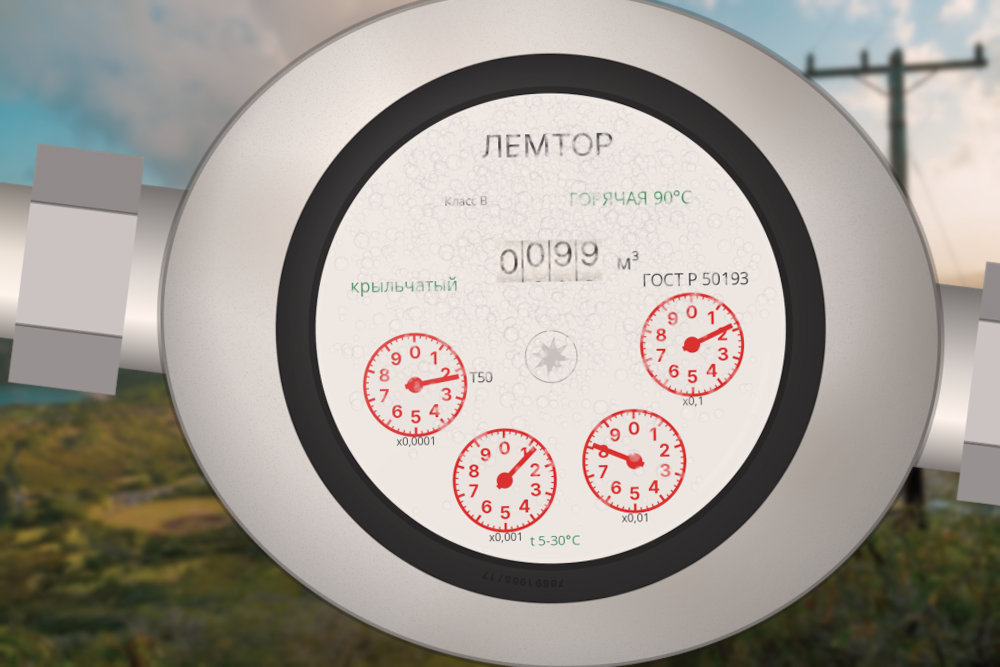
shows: 99.1812 m³
